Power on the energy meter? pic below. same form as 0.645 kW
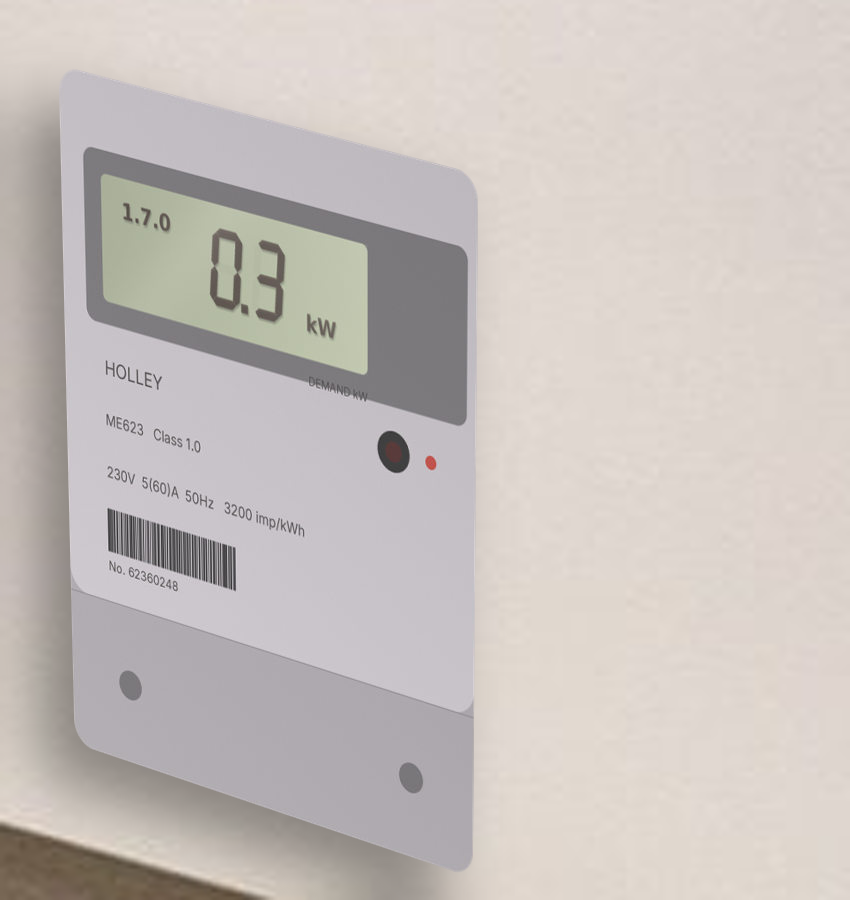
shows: 0.3 kW
